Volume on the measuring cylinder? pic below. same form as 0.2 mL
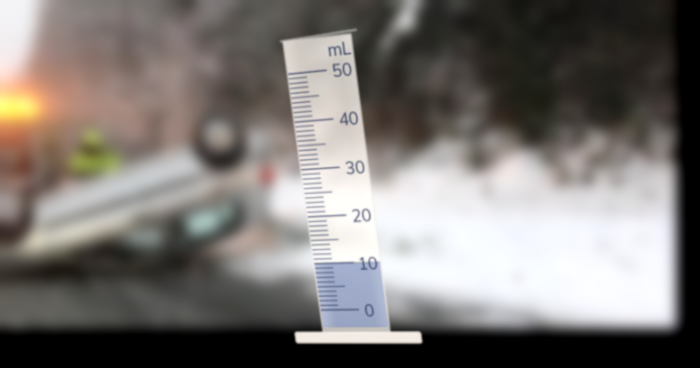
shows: 10 mL
